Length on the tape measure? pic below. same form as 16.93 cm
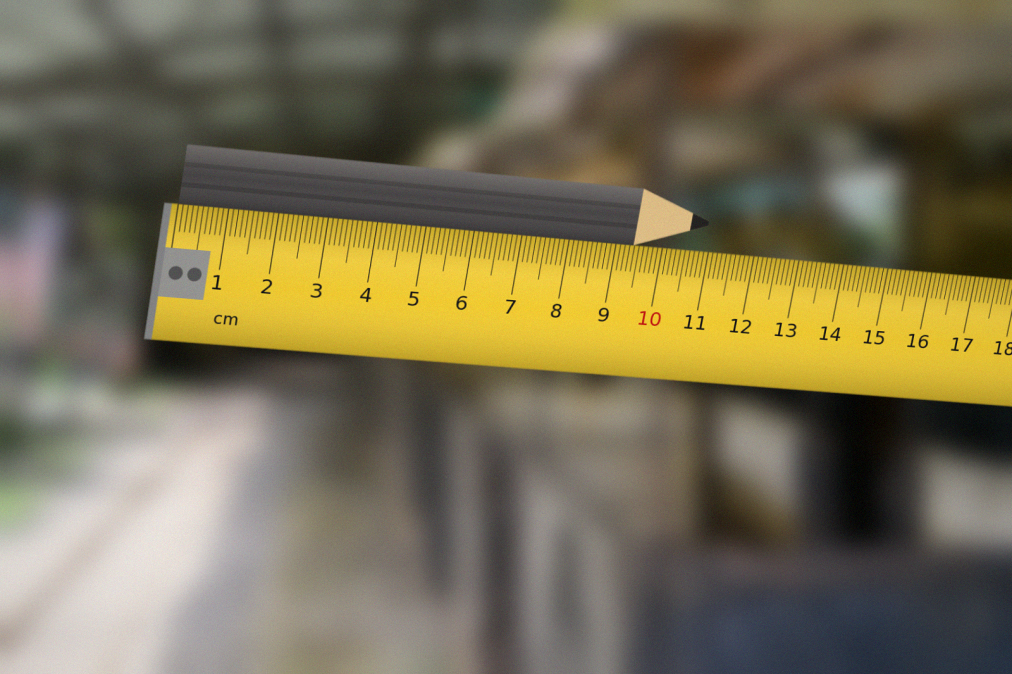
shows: 10.9 cm
